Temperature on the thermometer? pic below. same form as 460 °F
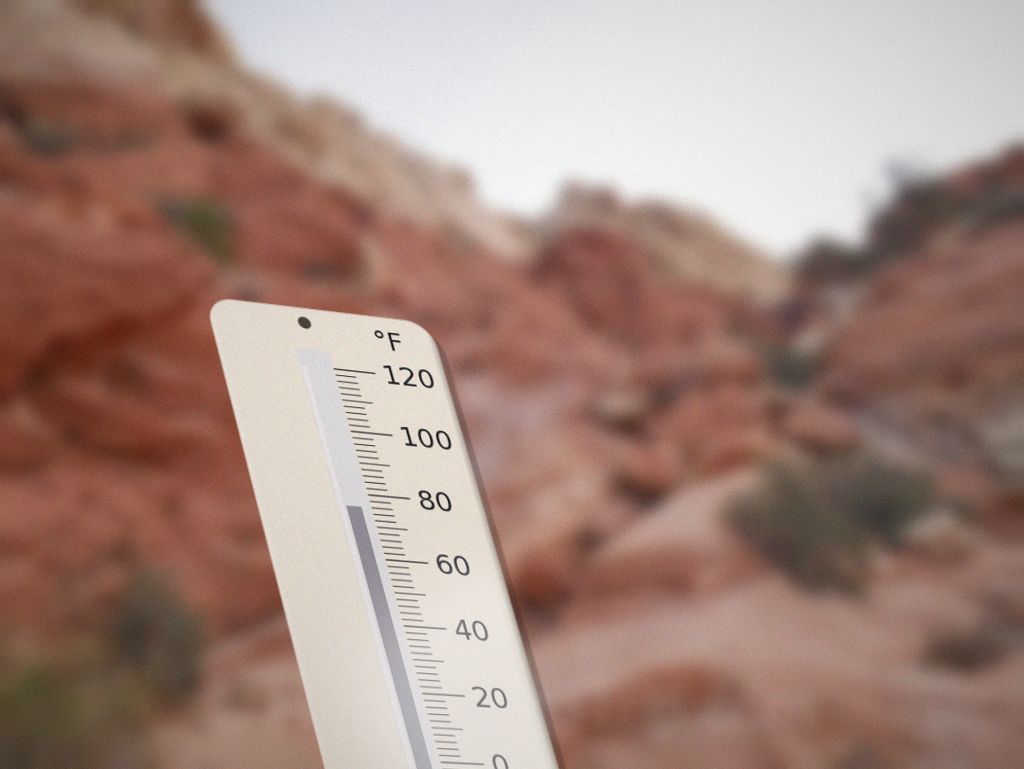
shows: 76 °F
